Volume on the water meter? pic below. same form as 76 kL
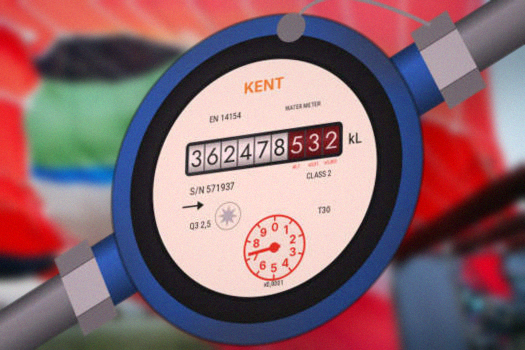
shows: 362478.5327 kL
